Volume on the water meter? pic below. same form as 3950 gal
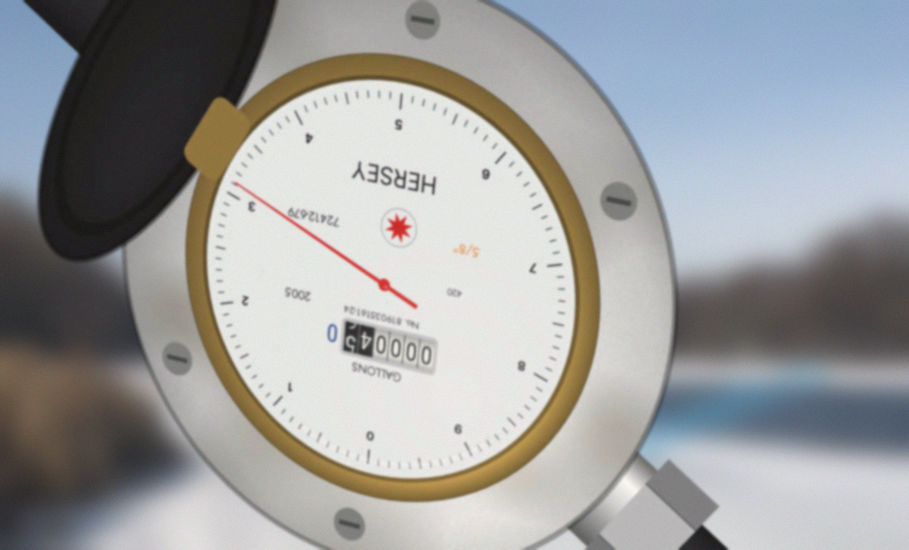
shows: 453.1 gal
